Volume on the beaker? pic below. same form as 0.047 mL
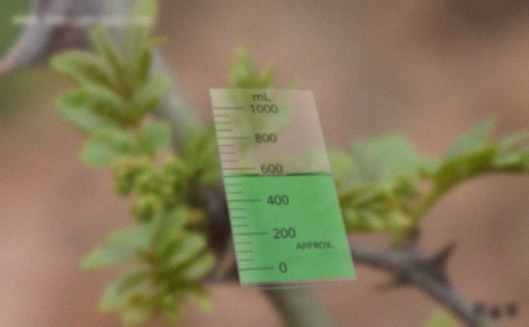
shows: 550 mL
